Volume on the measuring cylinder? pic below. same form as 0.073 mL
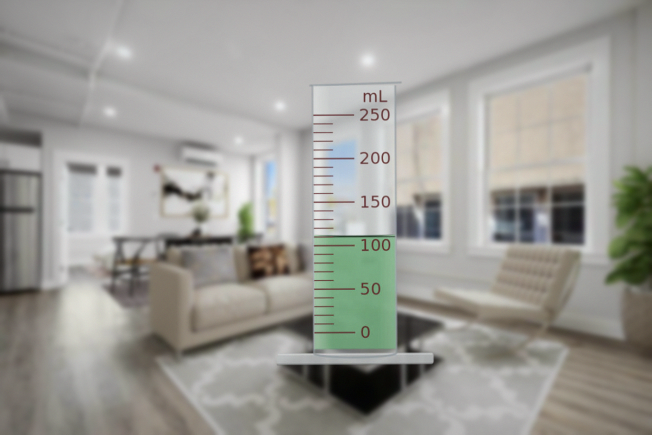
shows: 110 mL
